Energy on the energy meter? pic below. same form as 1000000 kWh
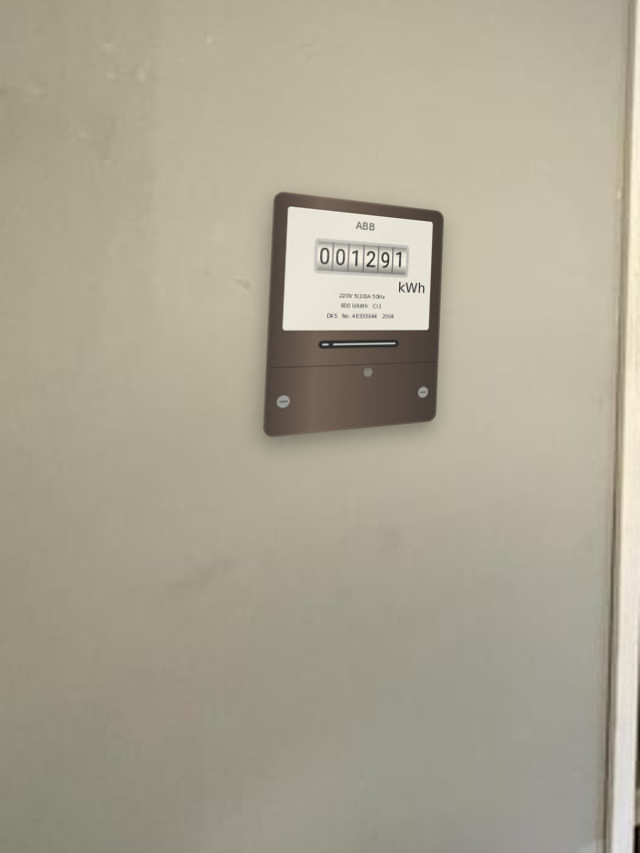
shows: 1291 kWh
